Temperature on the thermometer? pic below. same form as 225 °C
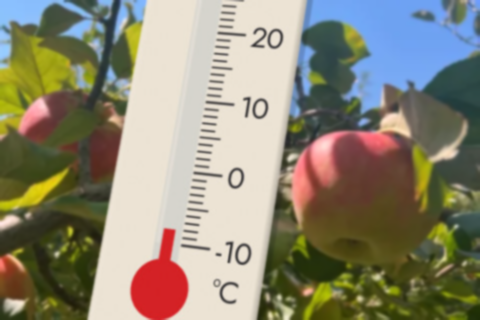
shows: -8 °C
